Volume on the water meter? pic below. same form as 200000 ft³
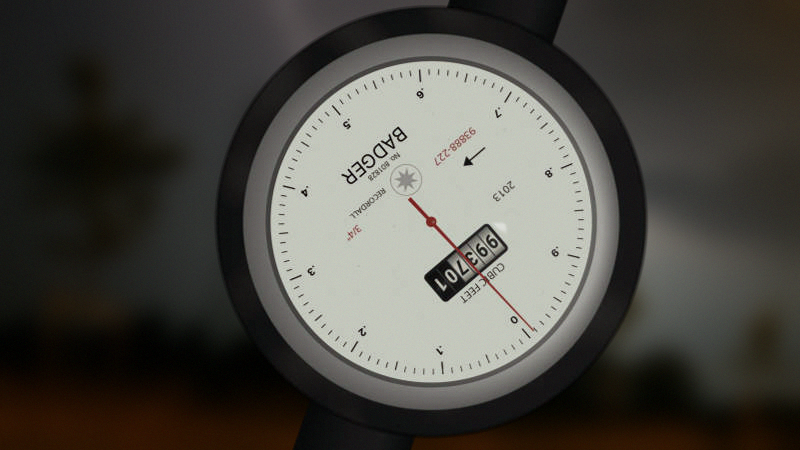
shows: 993700.99 ft³
